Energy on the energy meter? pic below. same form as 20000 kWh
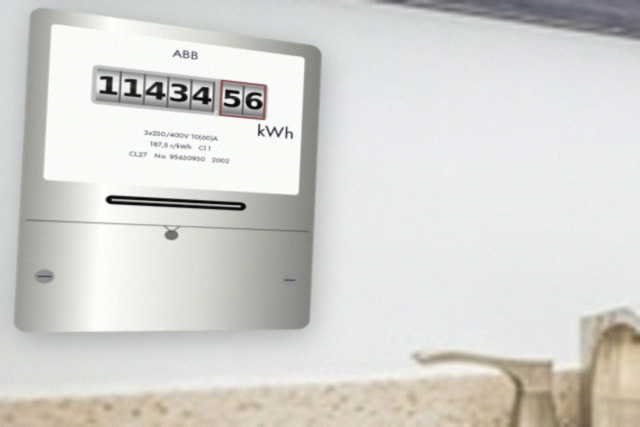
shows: 11434.56 kWh
